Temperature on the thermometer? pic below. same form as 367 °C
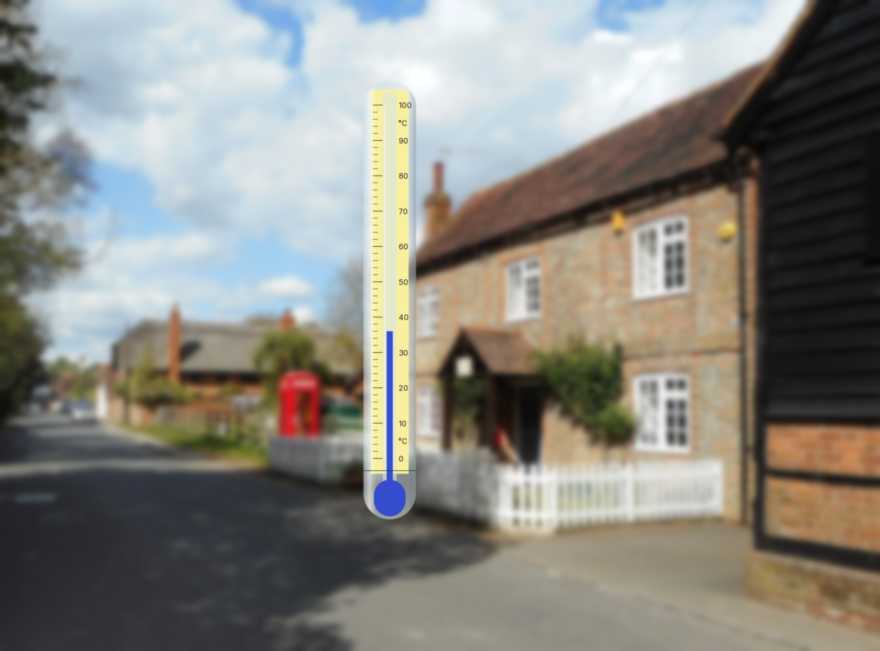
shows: 36 °C
